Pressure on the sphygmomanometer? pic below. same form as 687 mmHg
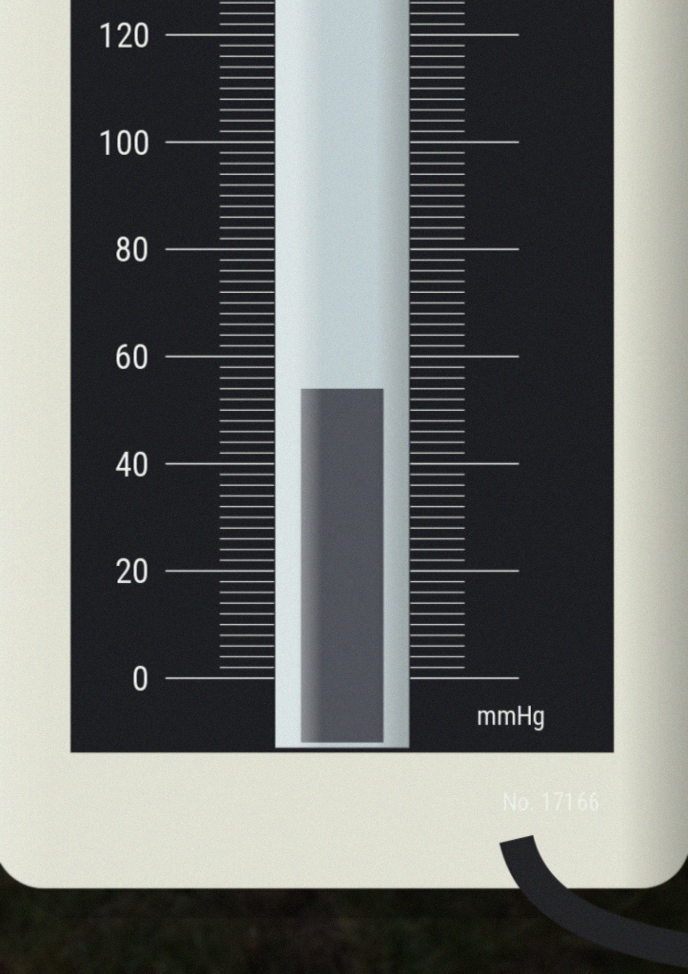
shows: 54 mmHg
